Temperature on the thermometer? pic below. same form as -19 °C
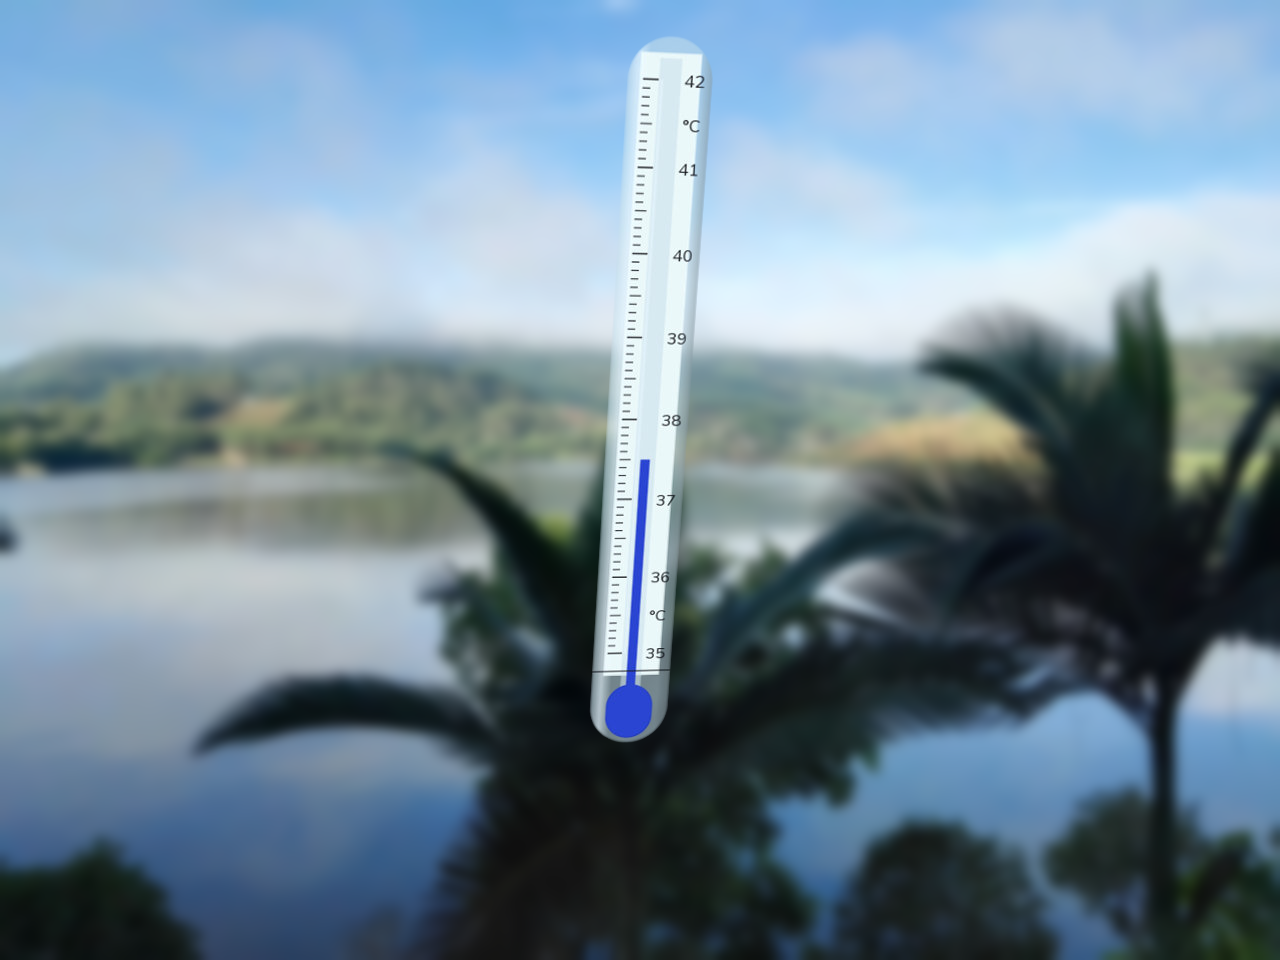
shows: 37.5 °C
